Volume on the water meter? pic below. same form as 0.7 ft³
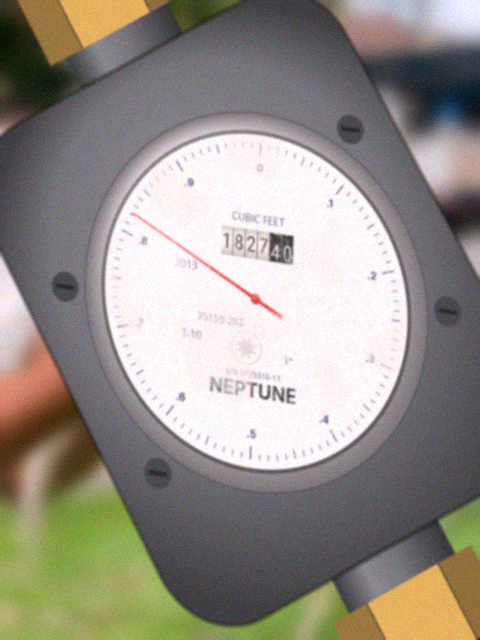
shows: 182739.82 ft³
